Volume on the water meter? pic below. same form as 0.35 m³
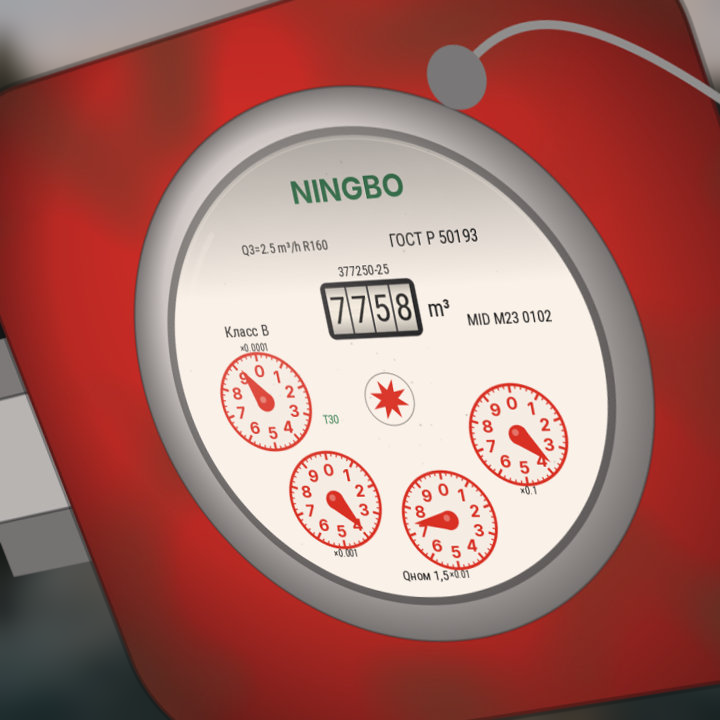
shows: 7758.3739 m³
